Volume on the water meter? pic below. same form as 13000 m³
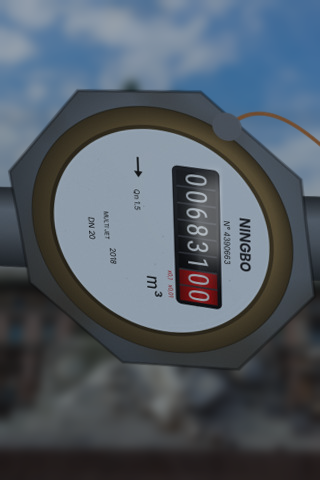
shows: 6831.00 m³
